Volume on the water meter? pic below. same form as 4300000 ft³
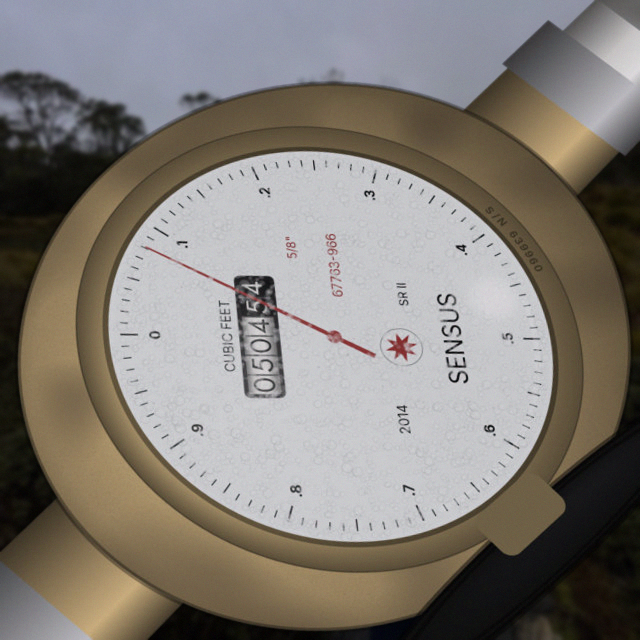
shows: 50454.08 ft³
